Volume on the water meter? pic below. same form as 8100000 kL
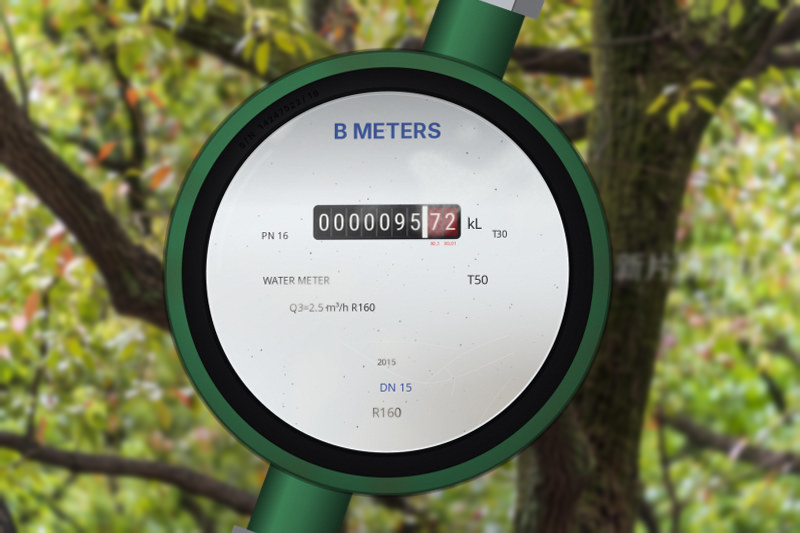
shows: 95.72 kL
